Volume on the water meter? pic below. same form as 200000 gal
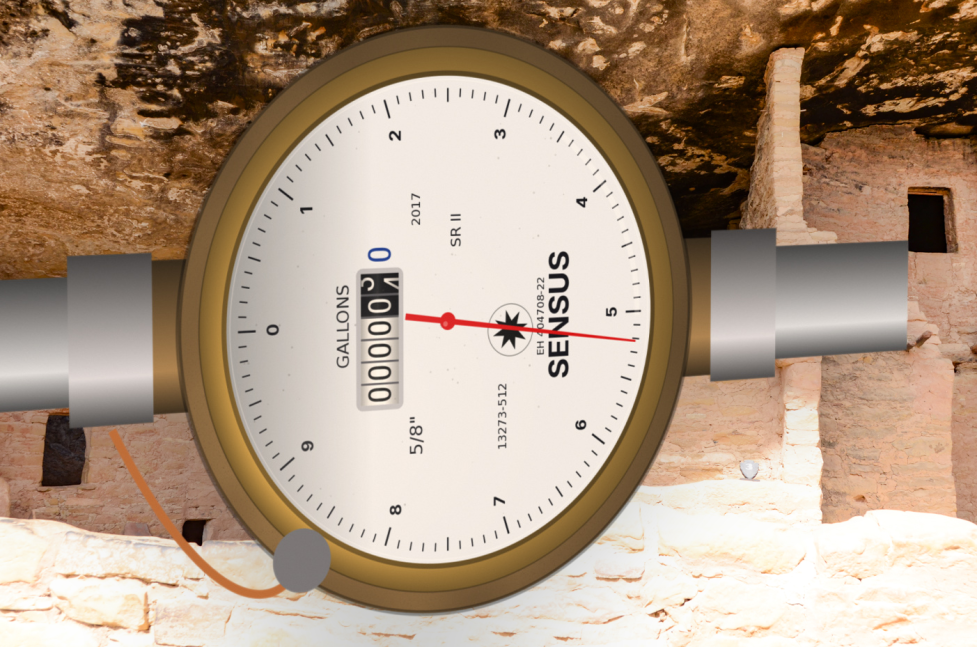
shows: 35.2 gal
